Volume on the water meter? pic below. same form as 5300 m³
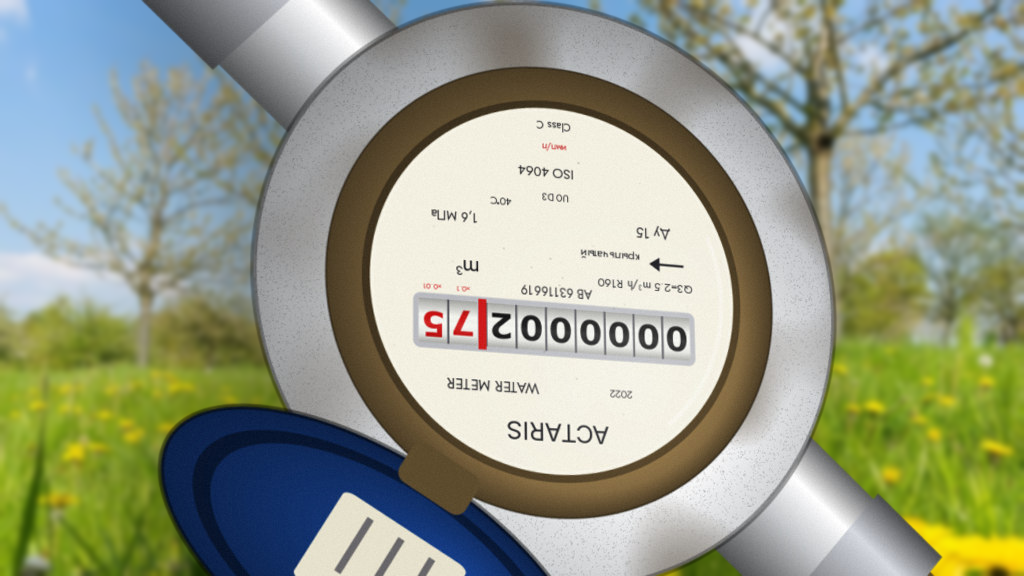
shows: 2.75 m³
